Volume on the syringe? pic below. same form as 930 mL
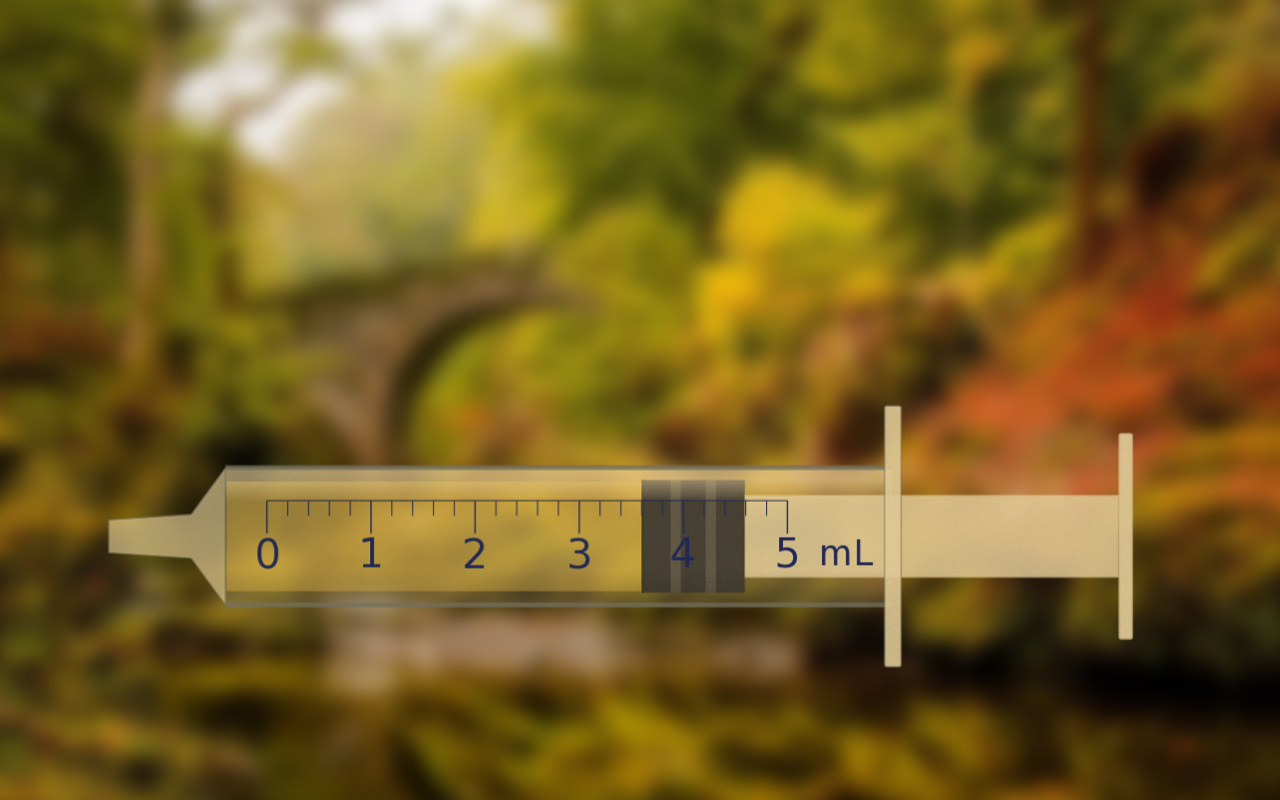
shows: 3.6 mL
